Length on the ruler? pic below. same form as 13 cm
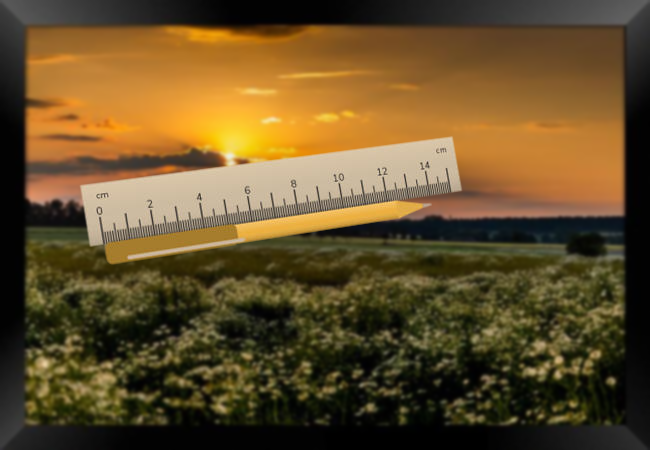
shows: 14 cm
